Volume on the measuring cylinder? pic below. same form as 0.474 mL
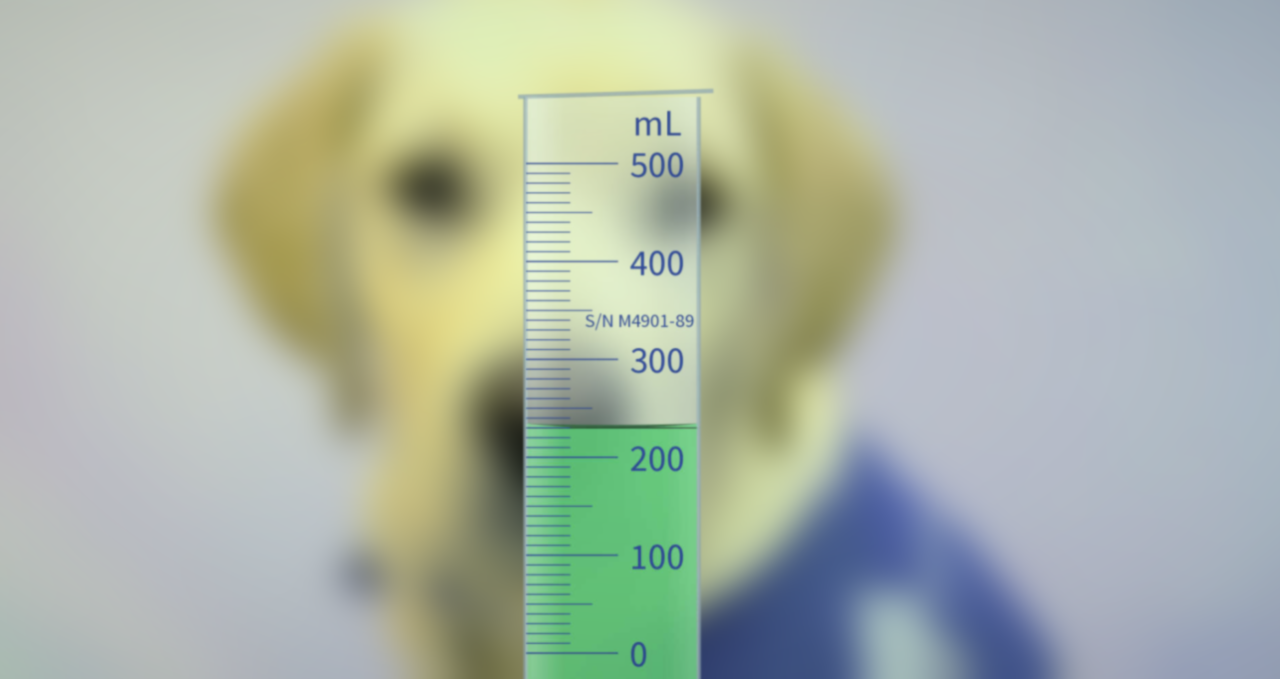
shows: 230 mL
